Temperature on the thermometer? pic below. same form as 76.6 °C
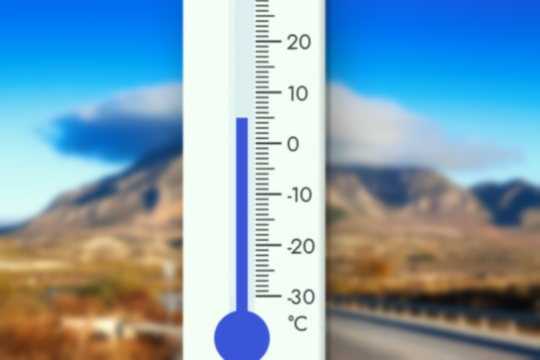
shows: 5 °C
